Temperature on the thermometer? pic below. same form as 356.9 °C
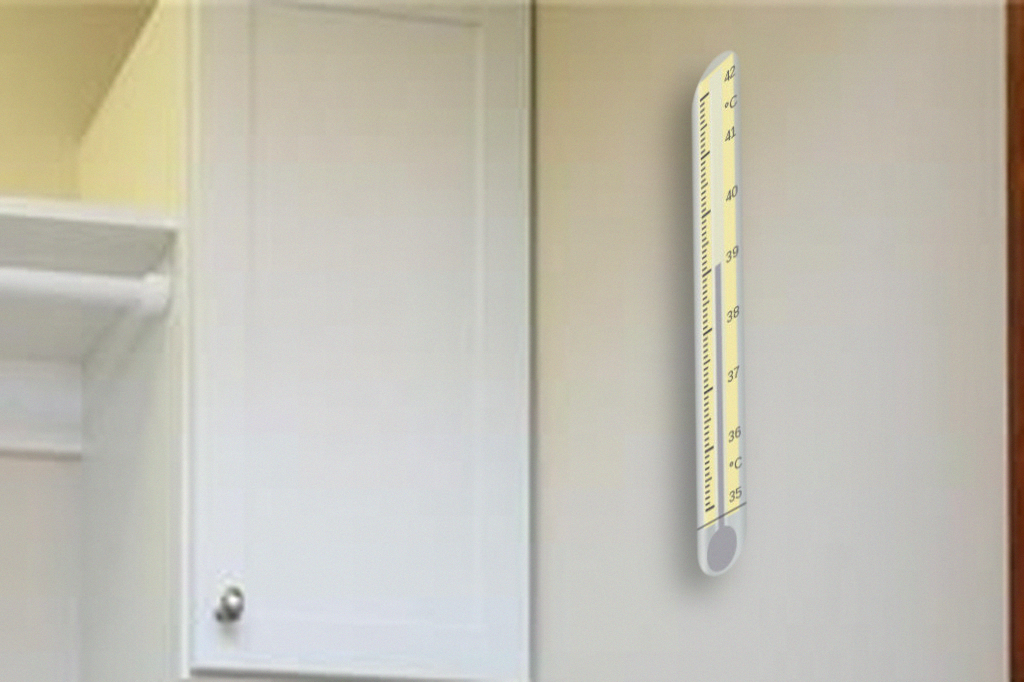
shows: 39 °C
